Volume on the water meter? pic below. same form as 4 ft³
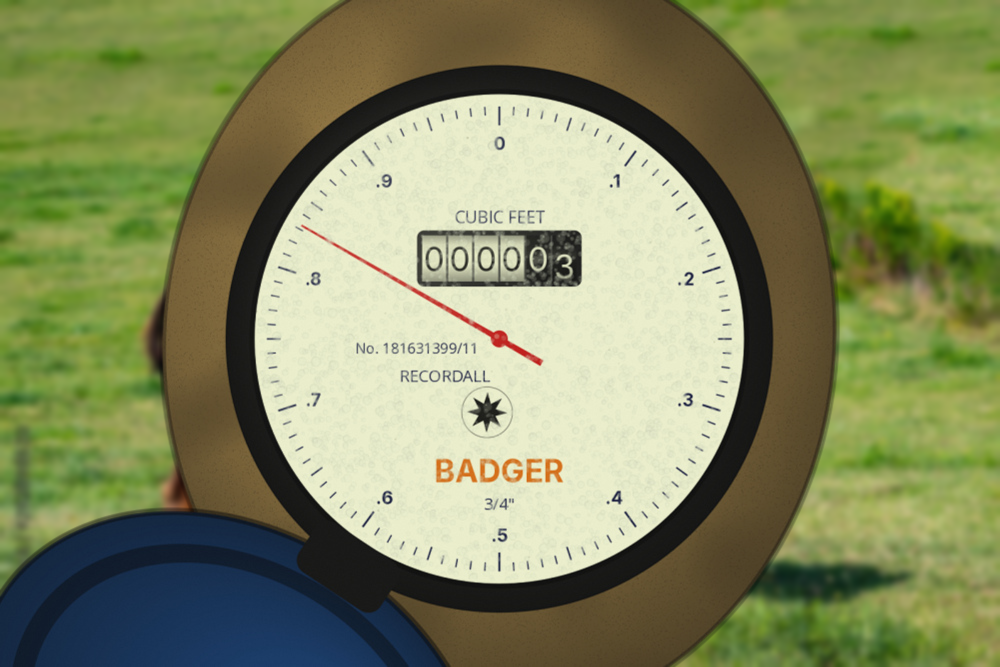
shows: 2.83 ft³
